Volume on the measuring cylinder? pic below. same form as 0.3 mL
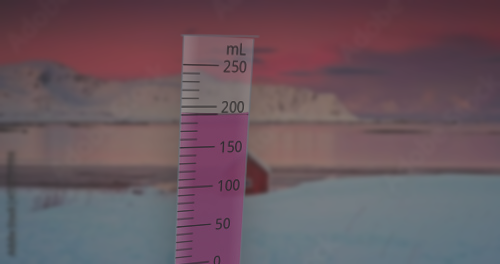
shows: 190 mL
